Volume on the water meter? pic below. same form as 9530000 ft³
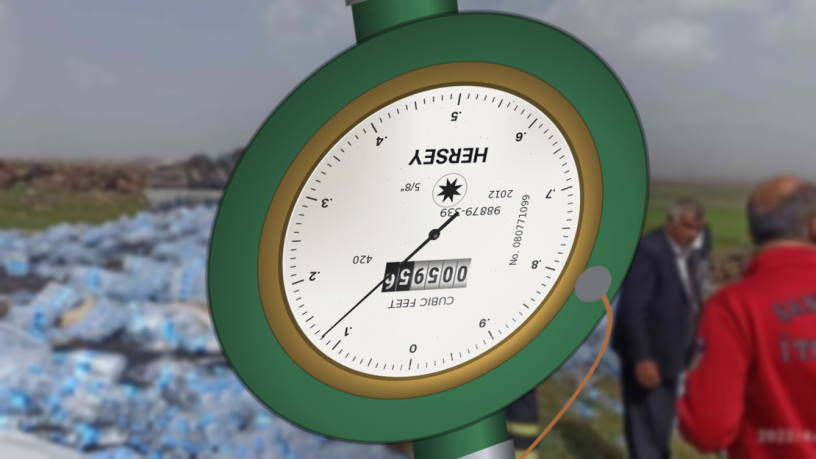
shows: 5956.12 ft³
